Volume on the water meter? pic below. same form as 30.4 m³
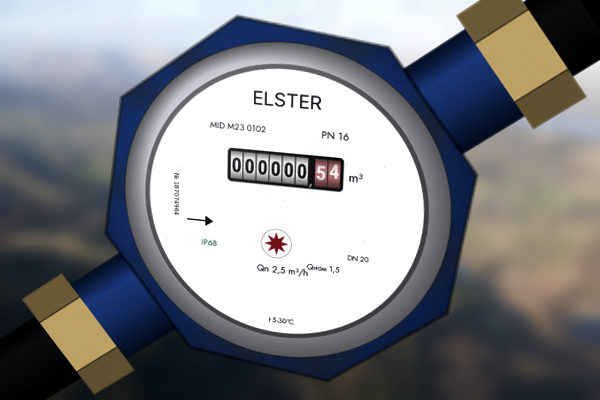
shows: 0.54 m³
